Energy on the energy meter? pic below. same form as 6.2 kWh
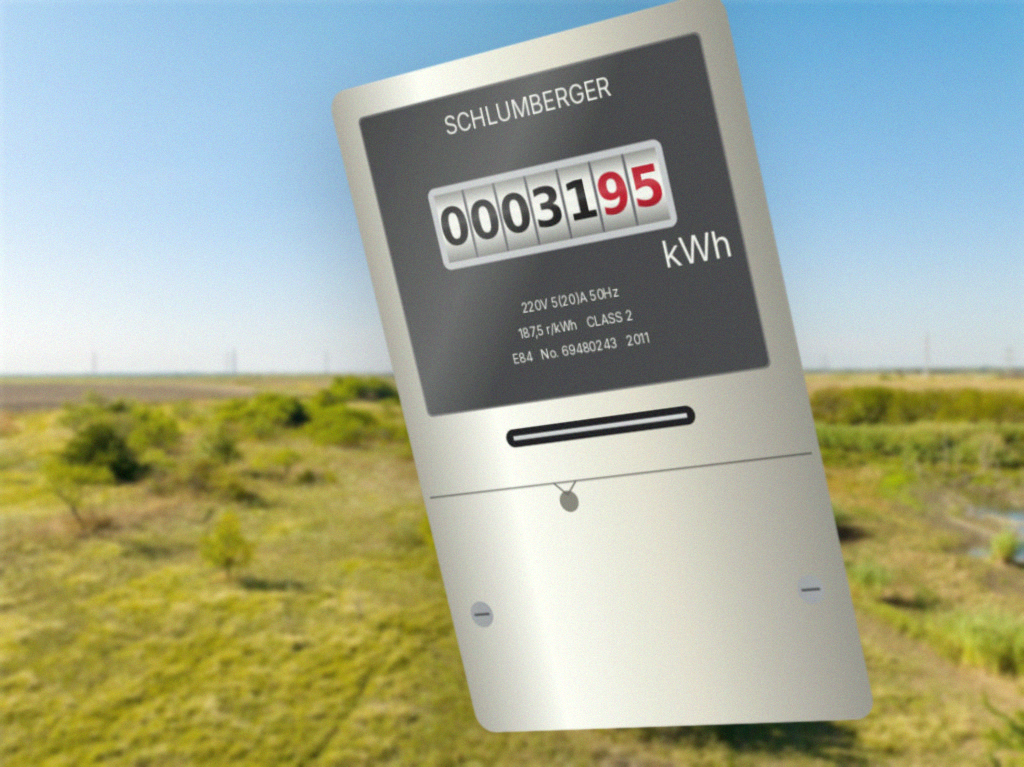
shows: 31.95 kWh
